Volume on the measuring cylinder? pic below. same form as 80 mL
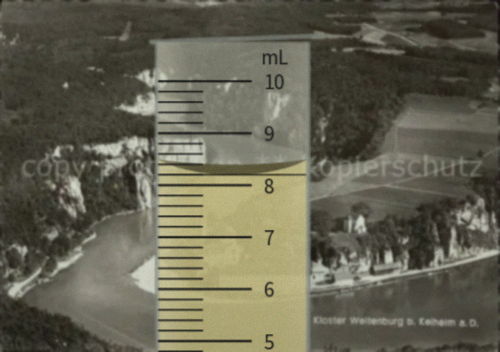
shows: 8.2 mL
